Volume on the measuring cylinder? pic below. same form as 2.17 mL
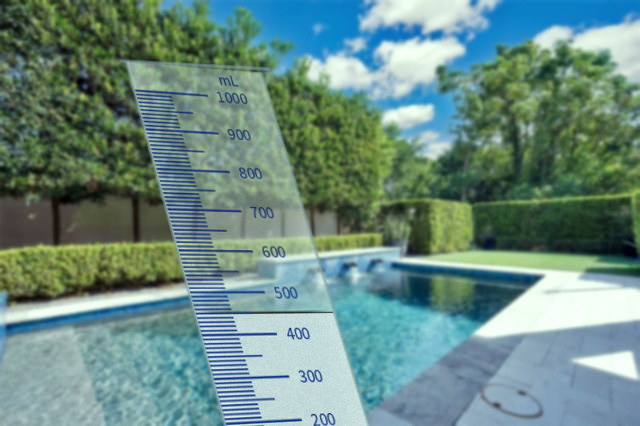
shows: 450 mL
